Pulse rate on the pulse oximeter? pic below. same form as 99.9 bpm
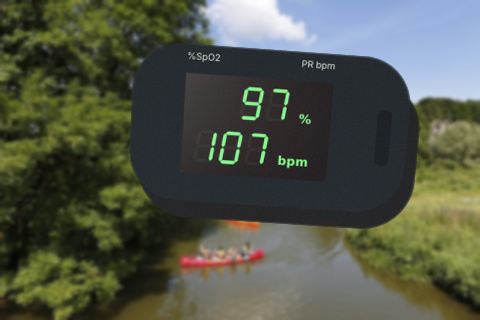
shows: 107 bpm
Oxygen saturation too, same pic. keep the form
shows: 97 %
